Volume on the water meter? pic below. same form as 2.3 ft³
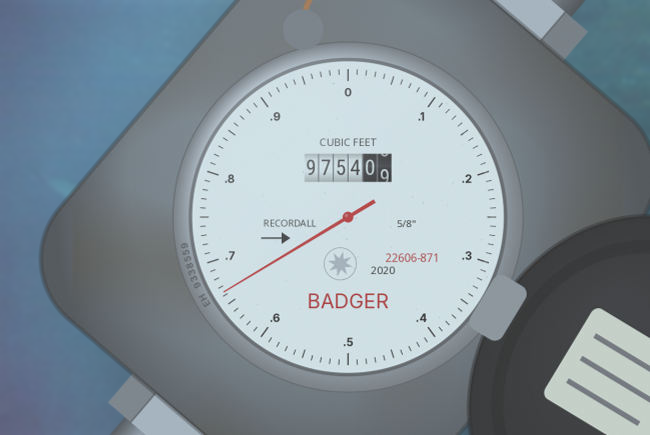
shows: 975408.66 ft³
